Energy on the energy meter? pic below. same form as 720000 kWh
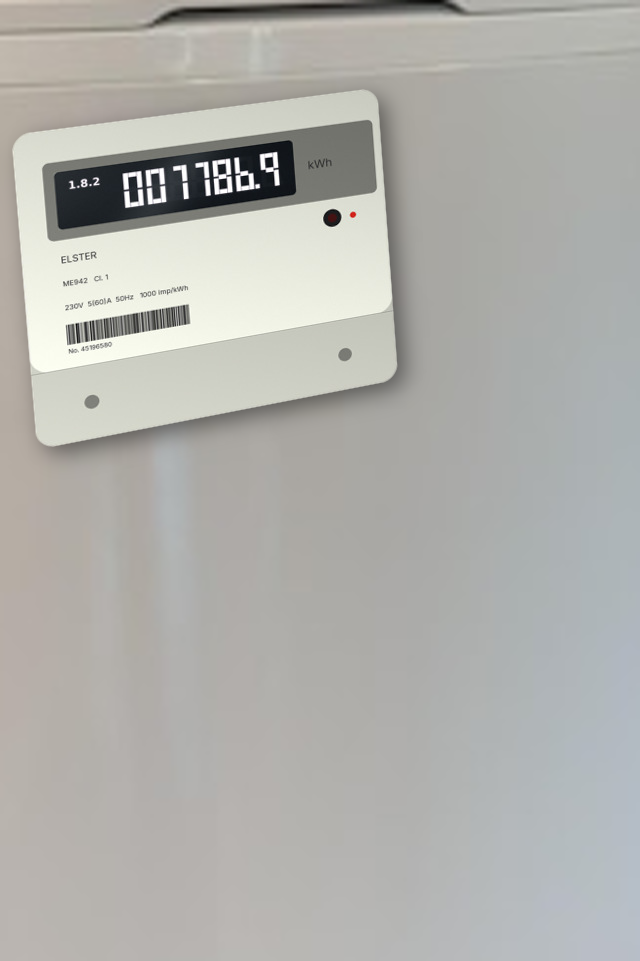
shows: 7786.9 kWh
